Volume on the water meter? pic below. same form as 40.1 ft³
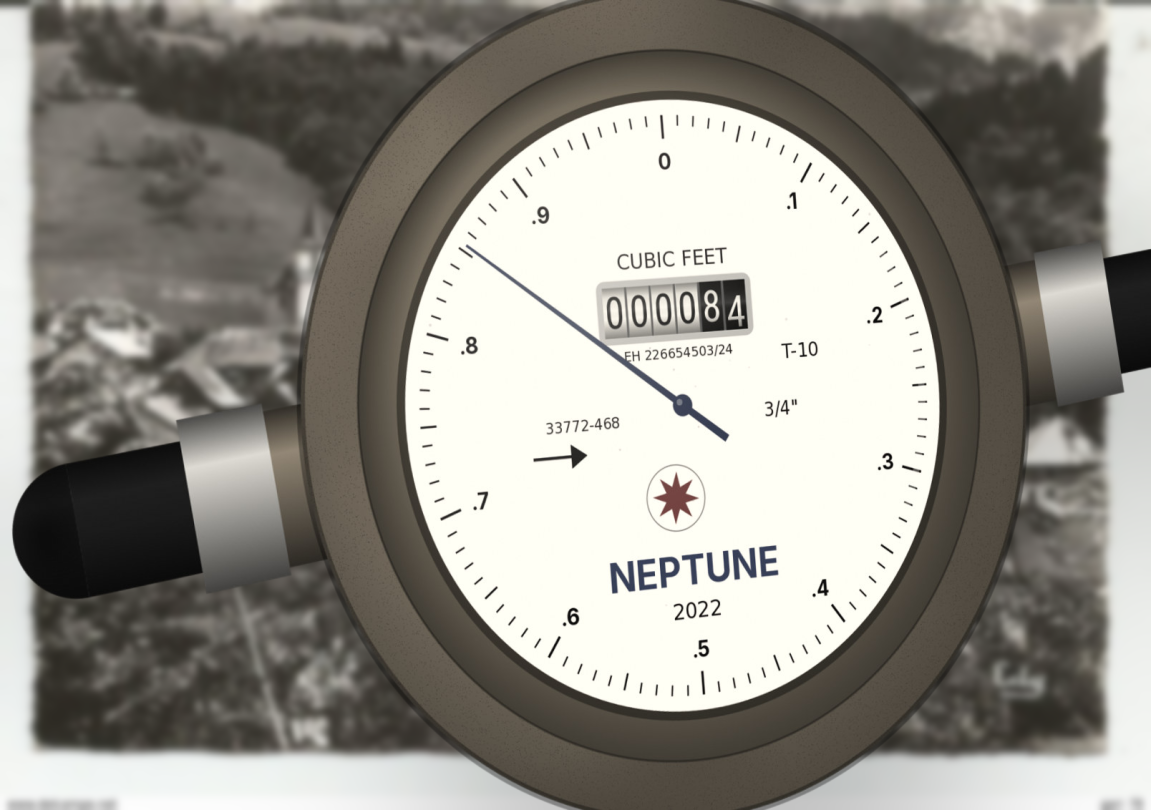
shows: 83.85 ft³
